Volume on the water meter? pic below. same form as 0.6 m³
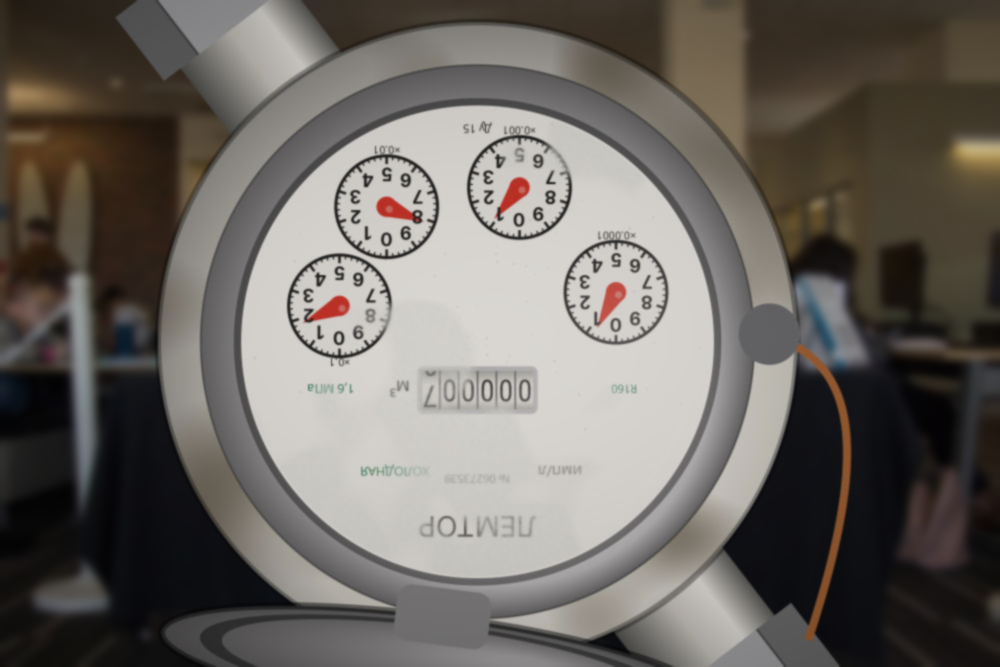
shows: 7.1810 m³
